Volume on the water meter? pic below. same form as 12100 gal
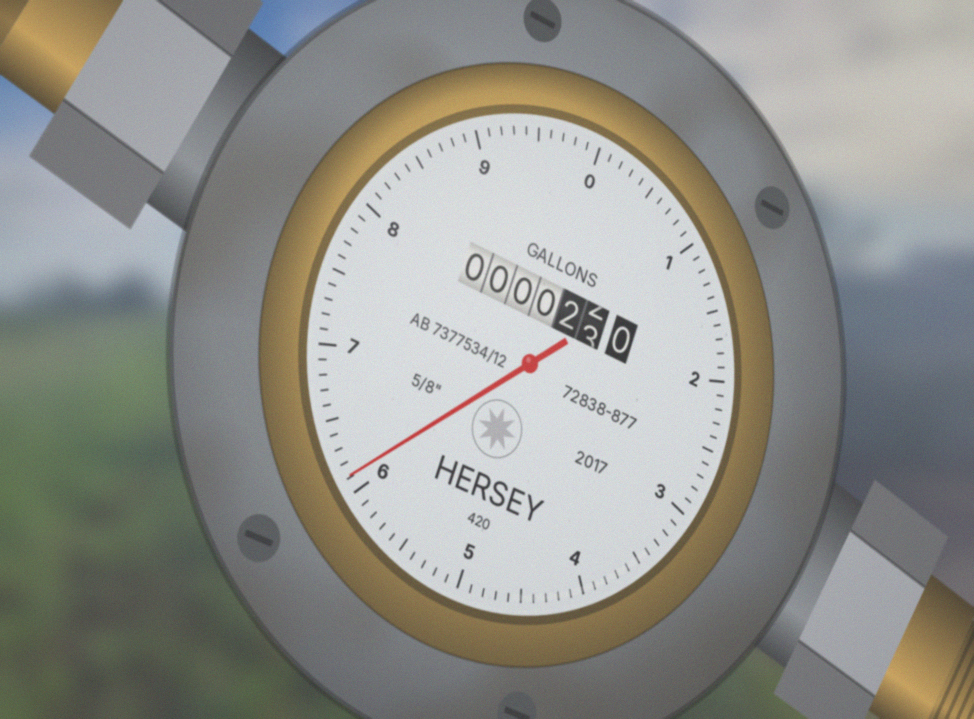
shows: 226.1 gal
